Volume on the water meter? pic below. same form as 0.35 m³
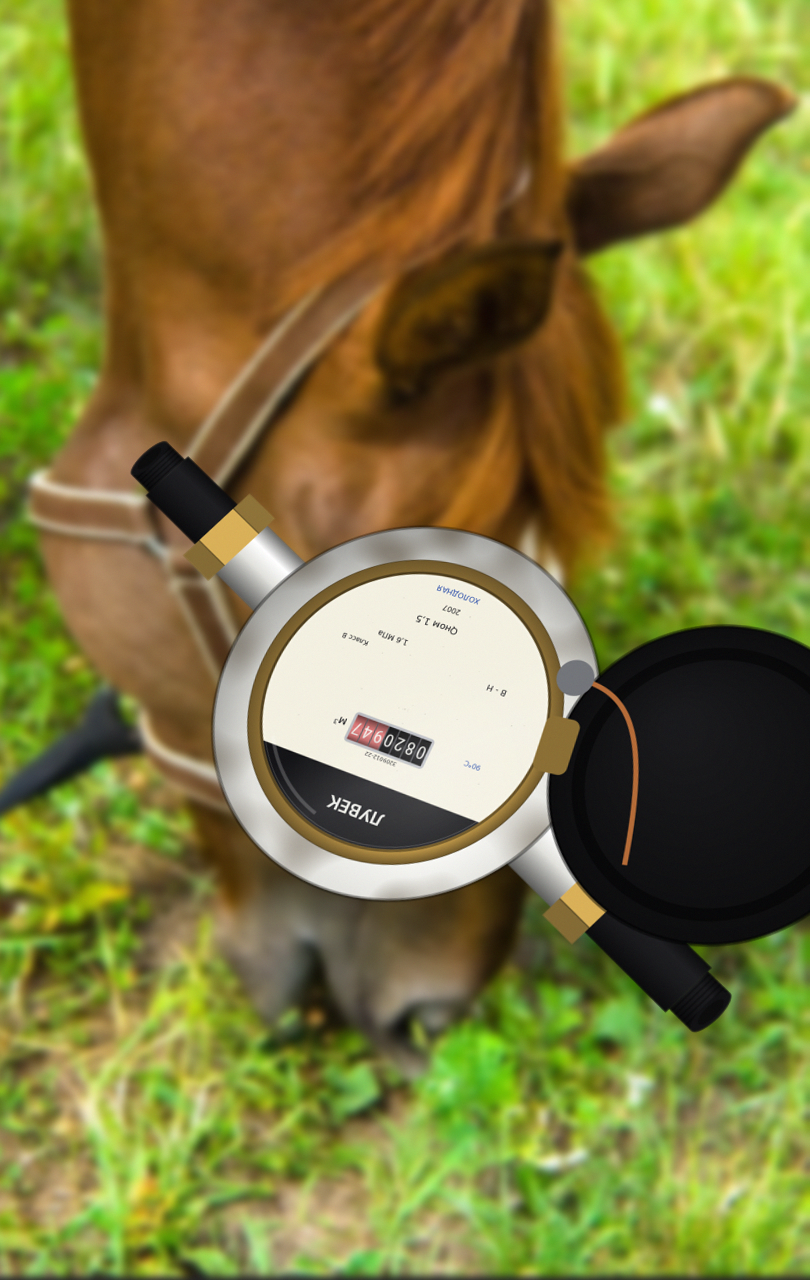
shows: 820.947 m³
